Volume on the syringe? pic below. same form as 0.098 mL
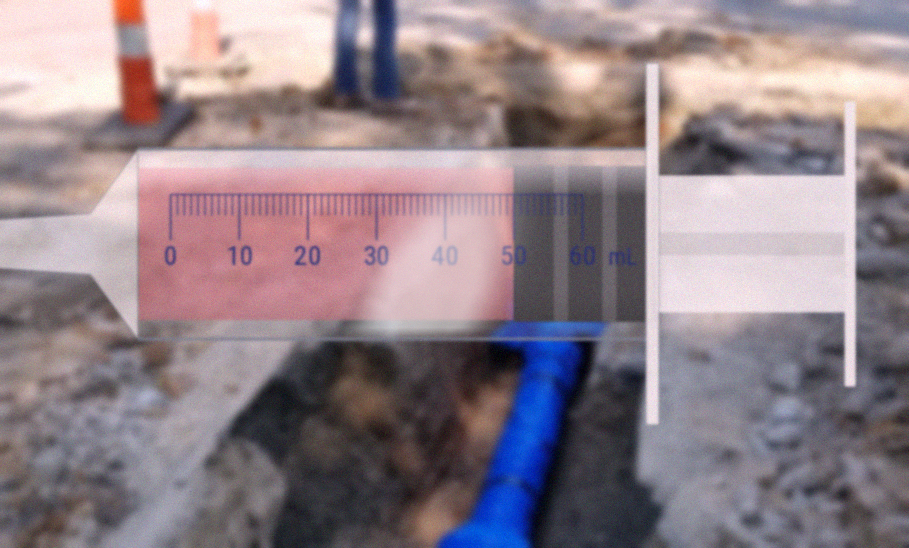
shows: 50 mL
